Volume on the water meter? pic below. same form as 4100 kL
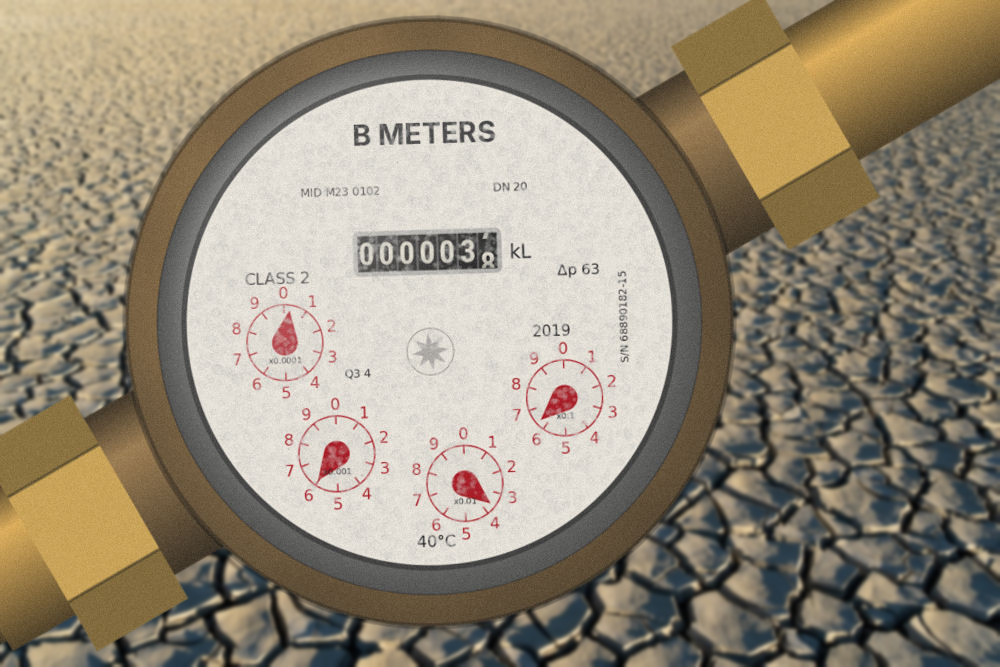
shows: 37.6360 kL
